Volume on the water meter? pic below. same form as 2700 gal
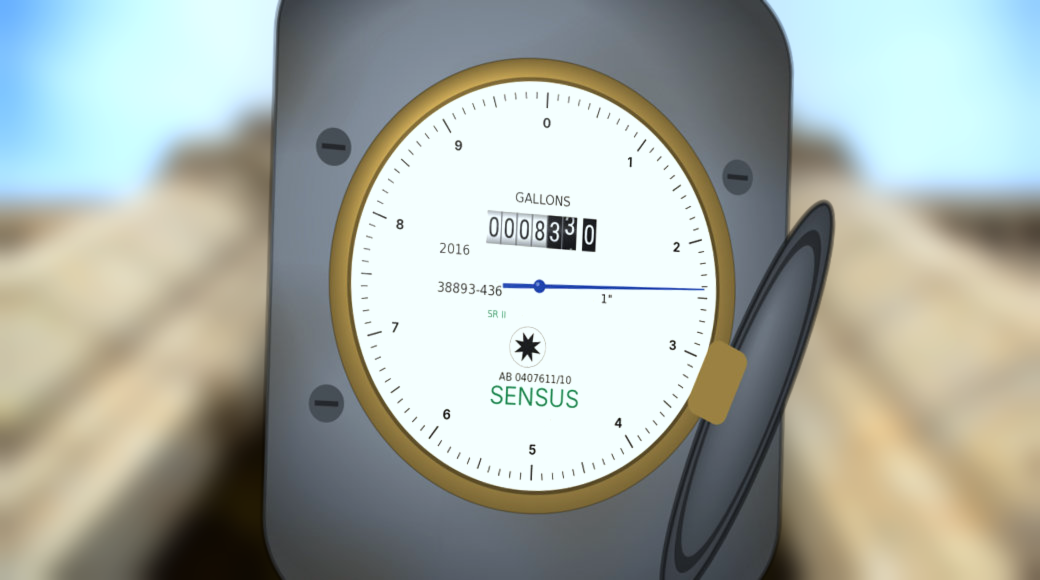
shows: 8332.4 gal
